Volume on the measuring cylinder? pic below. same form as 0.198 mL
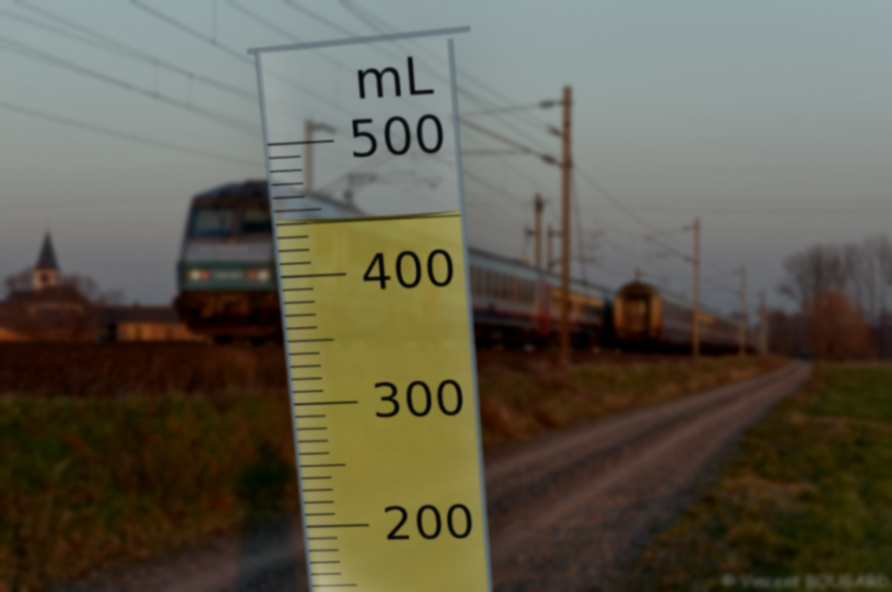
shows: 440 mL
